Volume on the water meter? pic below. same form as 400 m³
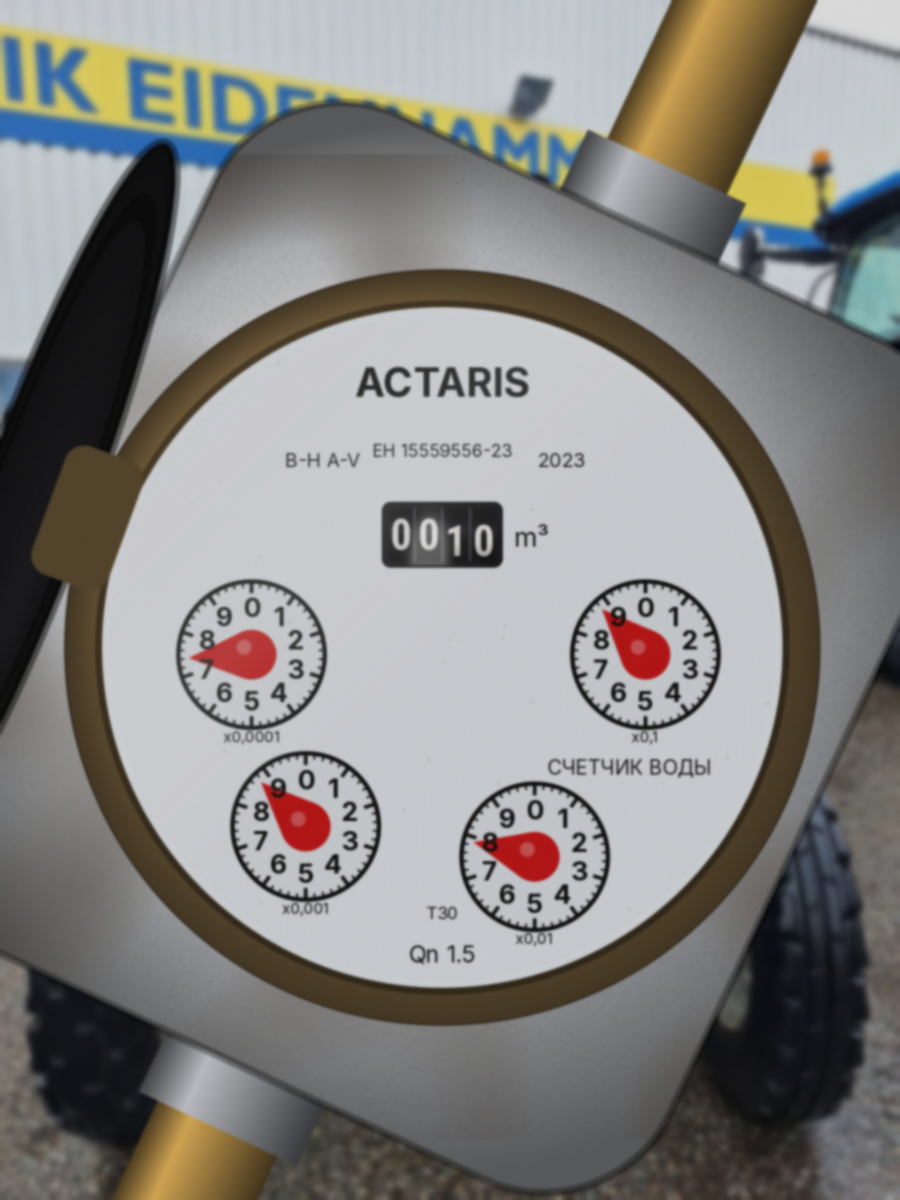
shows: 9.8787 m³
